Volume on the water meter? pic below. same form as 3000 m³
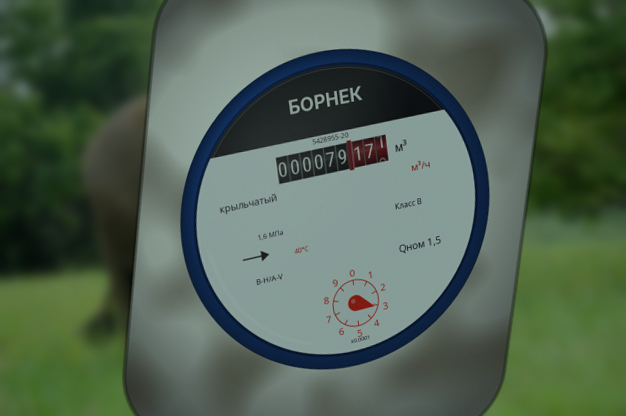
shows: 79.1713 m³
